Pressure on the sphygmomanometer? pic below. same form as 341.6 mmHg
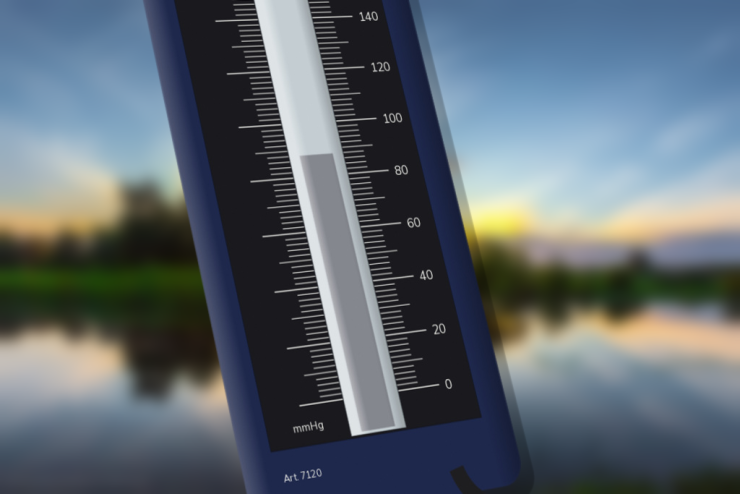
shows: 88 mmHg
